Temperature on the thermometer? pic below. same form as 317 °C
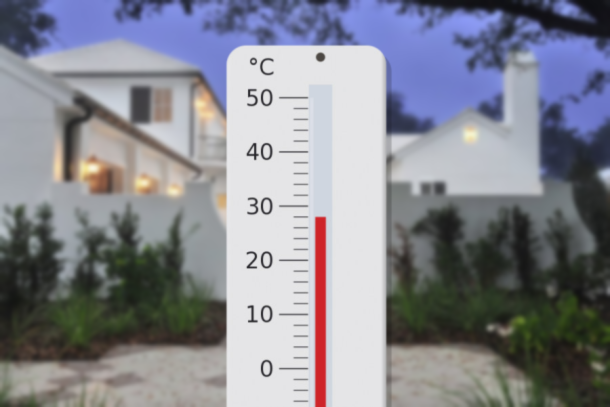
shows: 28 °C
